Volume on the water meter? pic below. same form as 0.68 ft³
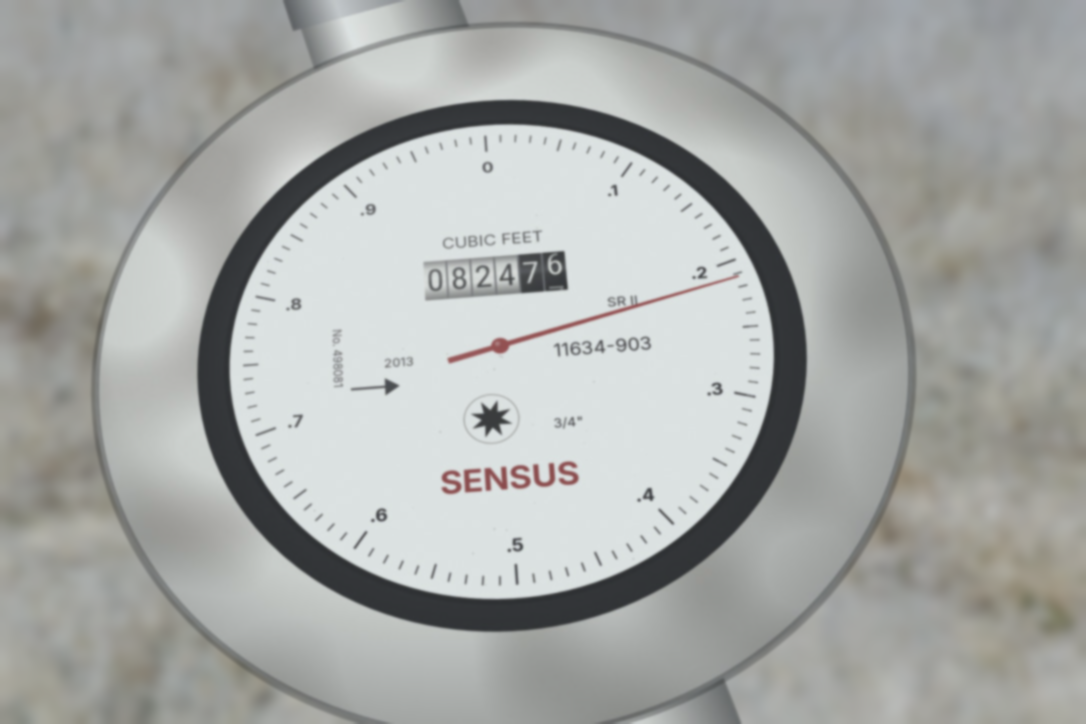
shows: 82476.21 ft³
